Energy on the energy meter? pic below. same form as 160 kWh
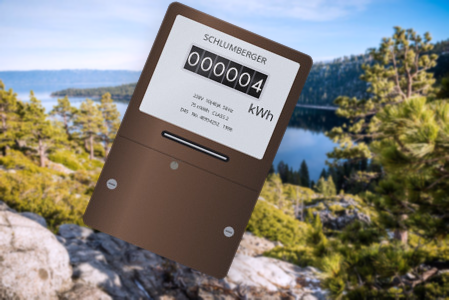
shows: 4 kWh
